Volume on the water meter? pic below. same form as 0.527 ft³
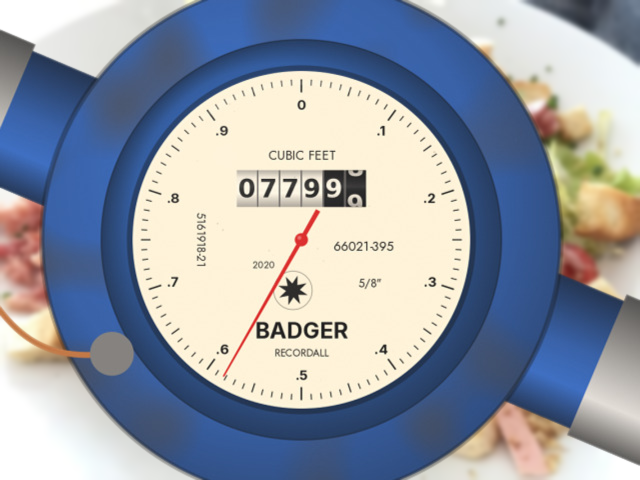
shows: 77998.58 ft³
